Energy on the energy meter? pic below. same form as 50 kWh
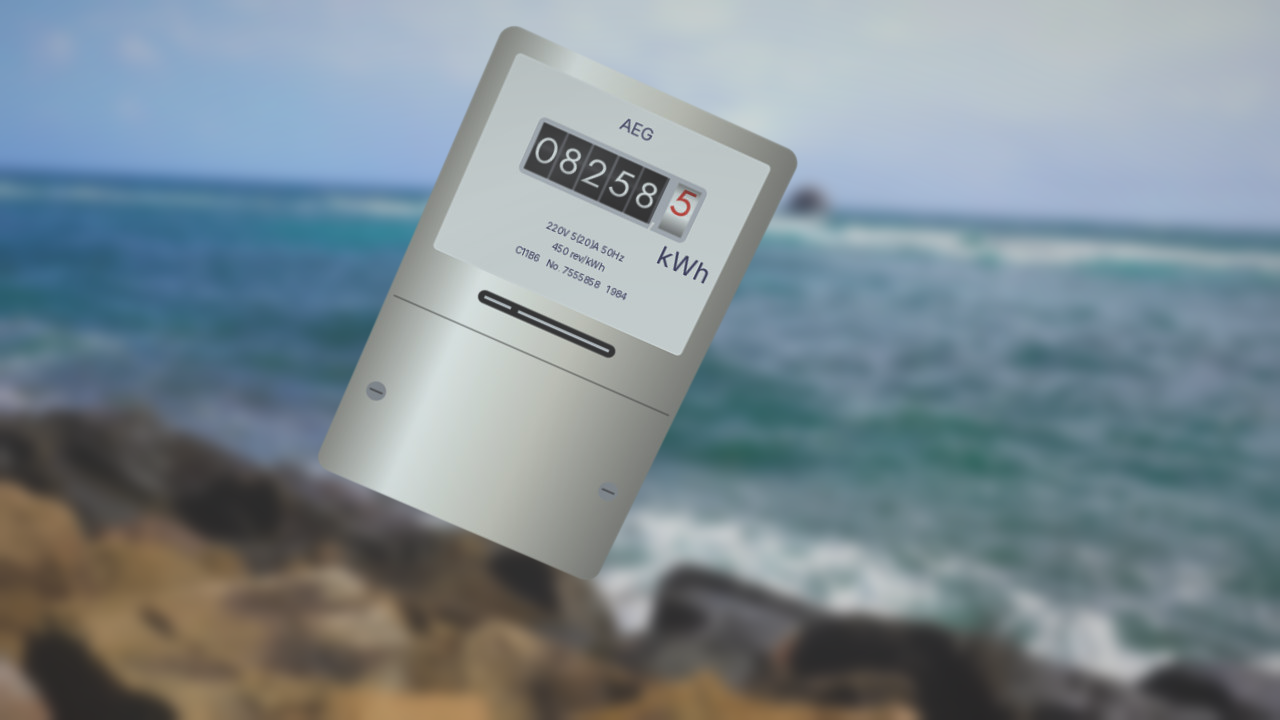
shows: 8258.5 kWh
